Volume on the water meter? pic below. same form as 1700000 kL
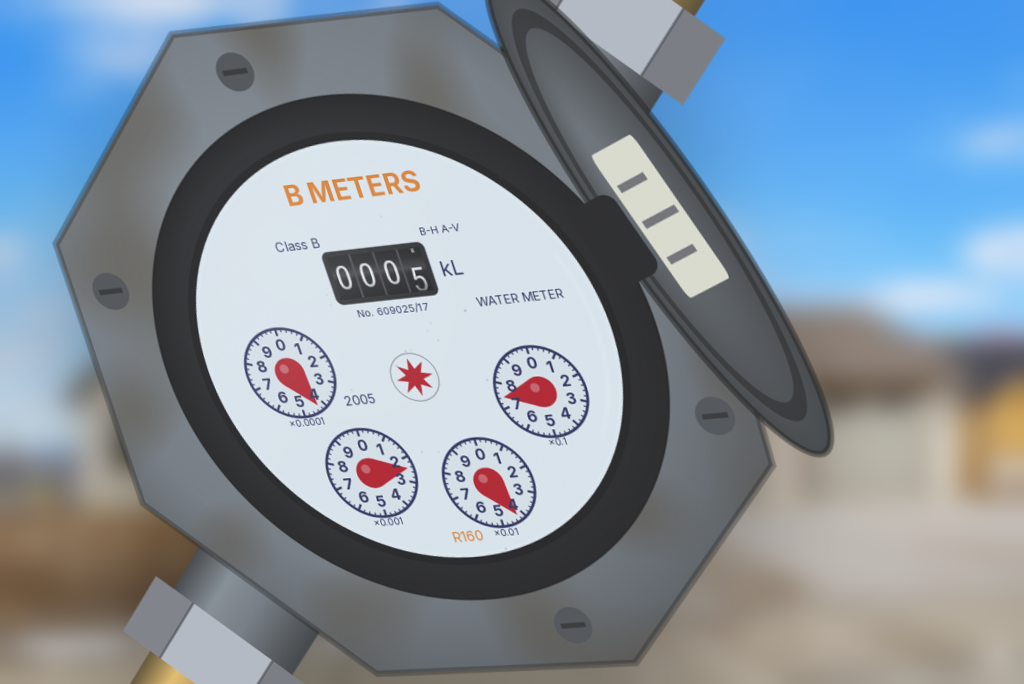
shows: 4.7424 kL
